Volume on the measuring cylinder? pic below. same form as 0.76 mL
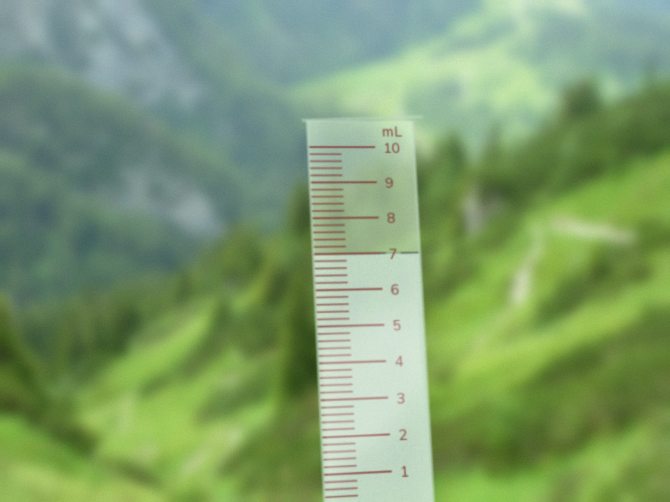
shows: 7 mL
